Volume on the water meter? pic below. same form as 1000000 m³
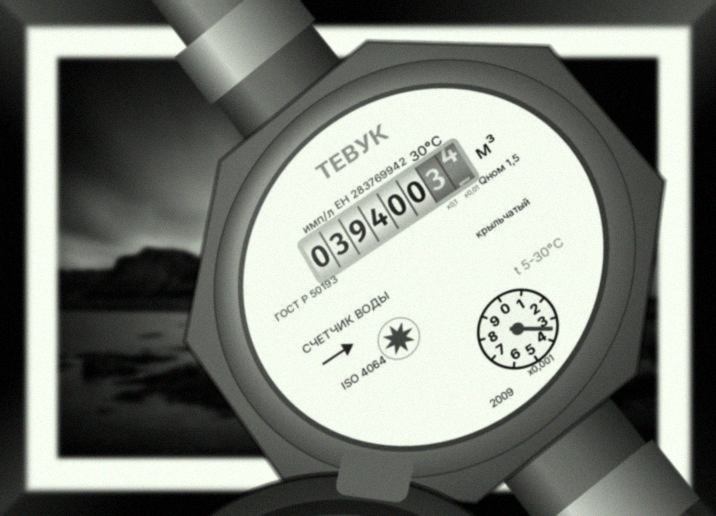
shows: 39400.343 m³
